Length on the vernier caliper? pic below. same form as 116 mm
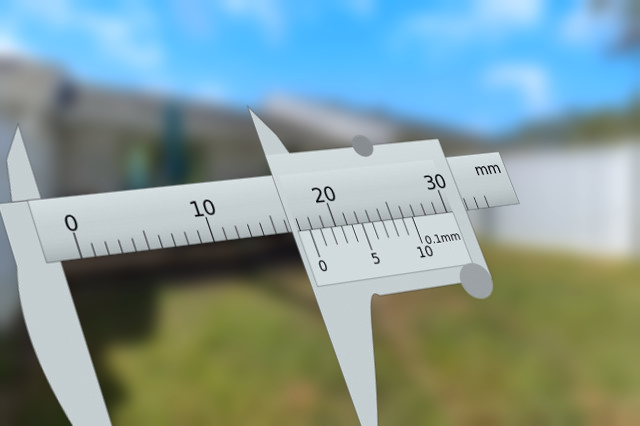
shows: 17.8 mm
